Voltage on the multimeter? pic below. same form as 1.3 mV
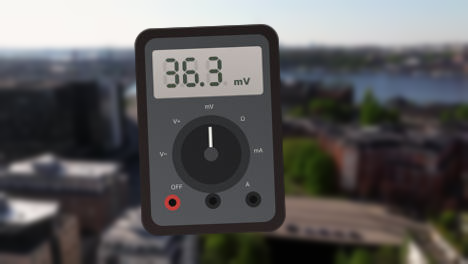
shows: 36.3 mV
